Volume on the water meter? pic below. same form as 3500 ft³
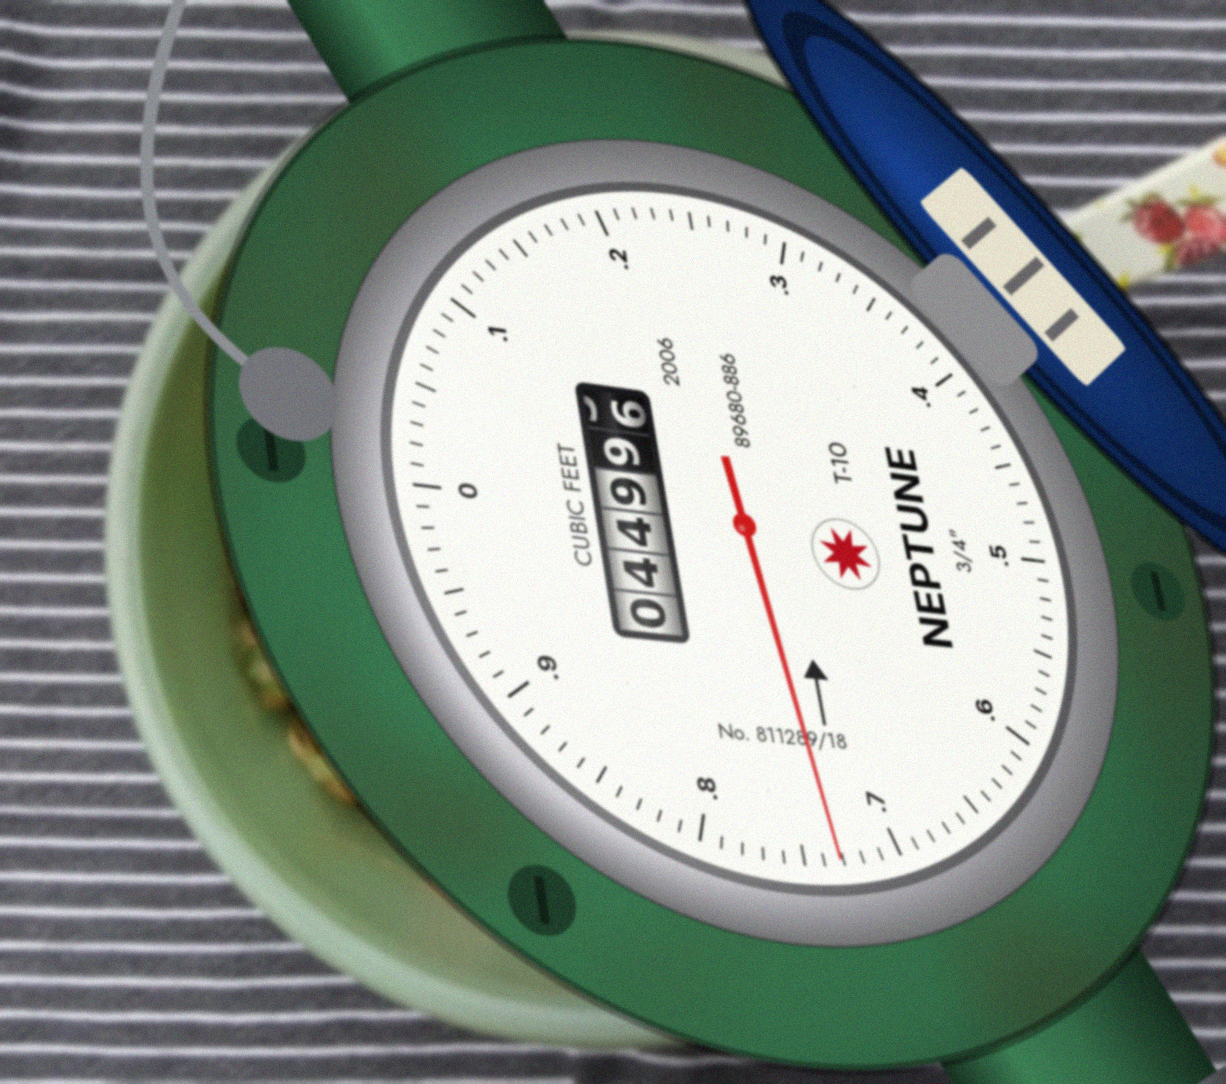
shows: 44995.73 ft³
